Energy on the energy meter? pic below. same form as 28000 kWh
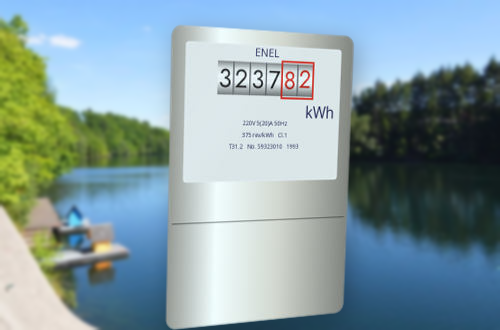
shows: 3237.82 kWh
